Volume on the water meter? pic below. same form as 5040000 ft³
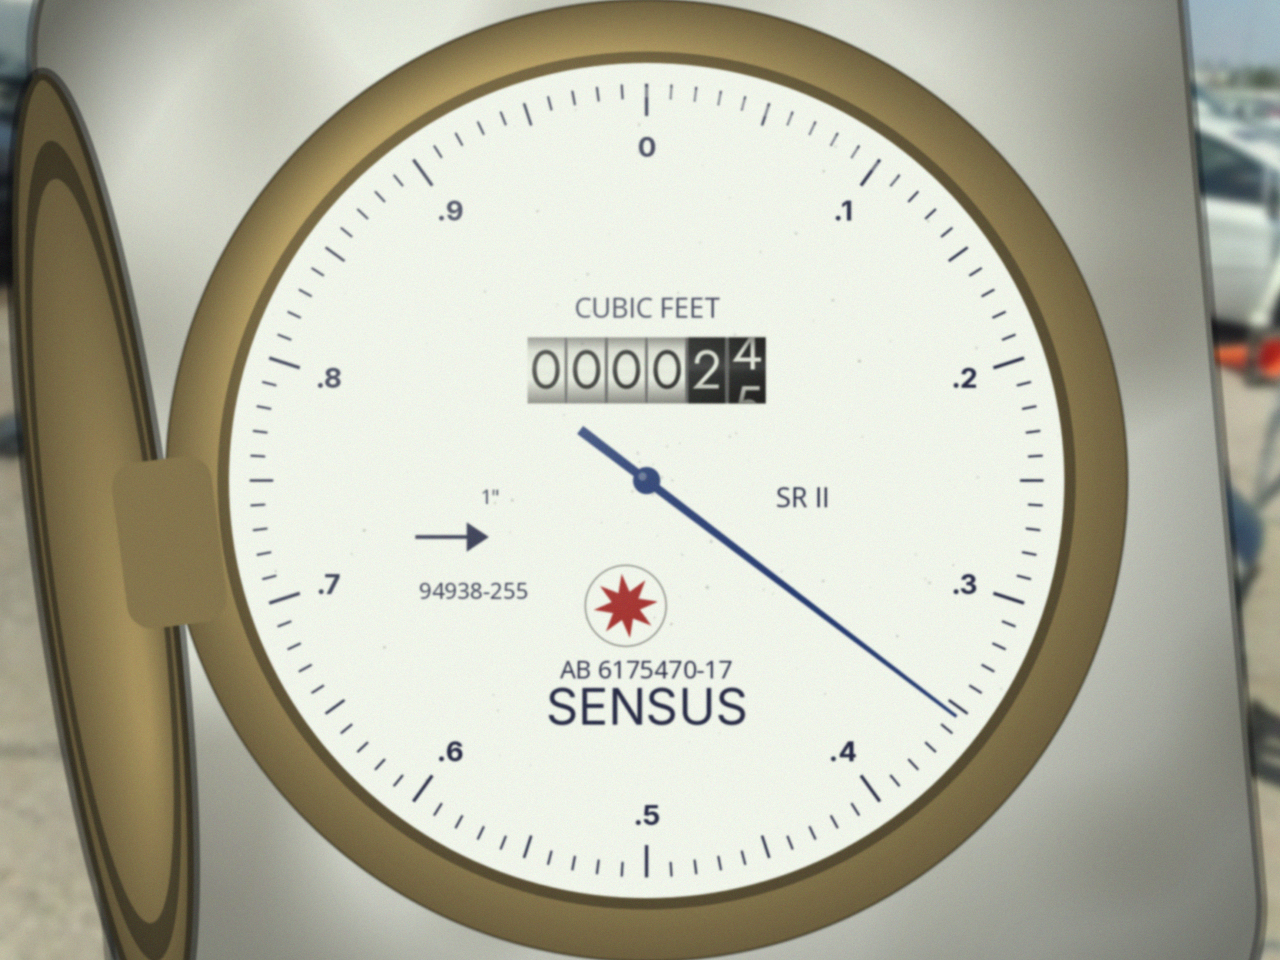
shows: 24.35 ft³
